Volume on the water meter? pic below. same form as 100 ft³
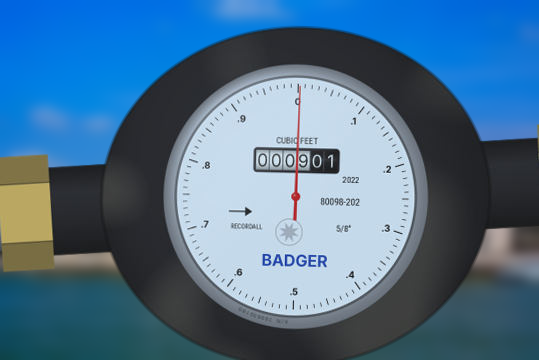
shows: 901.00 ft³
